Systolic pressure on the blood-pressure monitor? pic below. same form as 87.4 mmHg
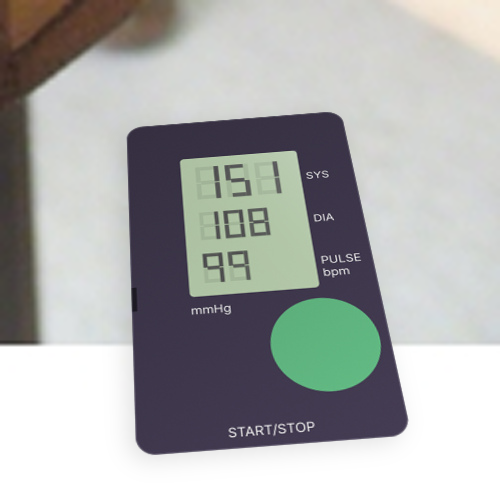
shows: 151 mmHg
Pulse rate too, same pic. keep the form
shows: 99 bpm
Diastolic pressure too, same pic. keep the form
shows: 108 mmHg
